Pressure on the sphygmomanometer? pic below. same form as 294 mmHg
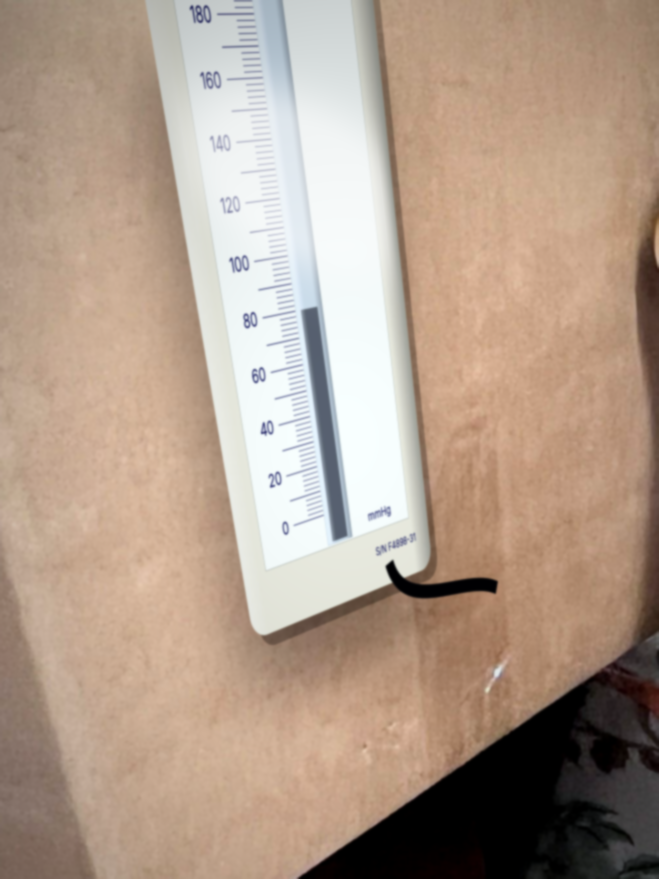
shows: 80 mmHg
